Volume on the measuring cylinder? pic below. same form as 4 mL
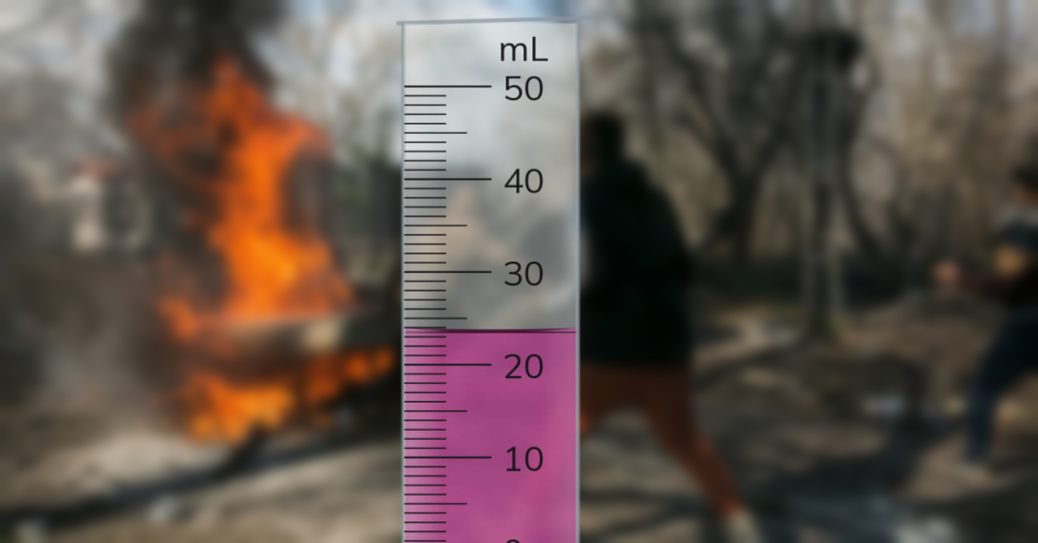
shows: 23.5 mL
